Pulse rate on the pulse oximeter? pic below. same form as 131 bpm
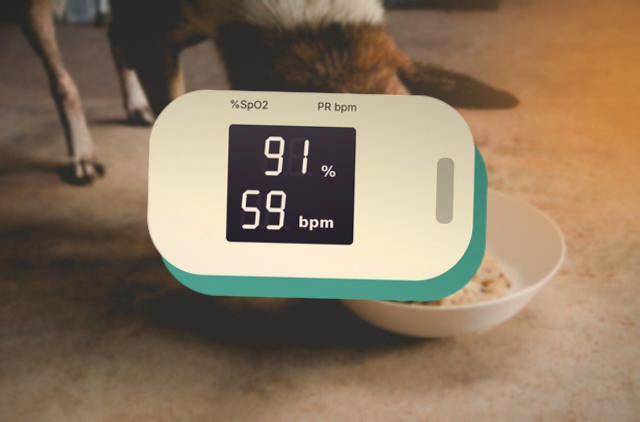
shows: 59 bpm
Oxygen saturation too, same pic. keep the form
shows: 91 %
